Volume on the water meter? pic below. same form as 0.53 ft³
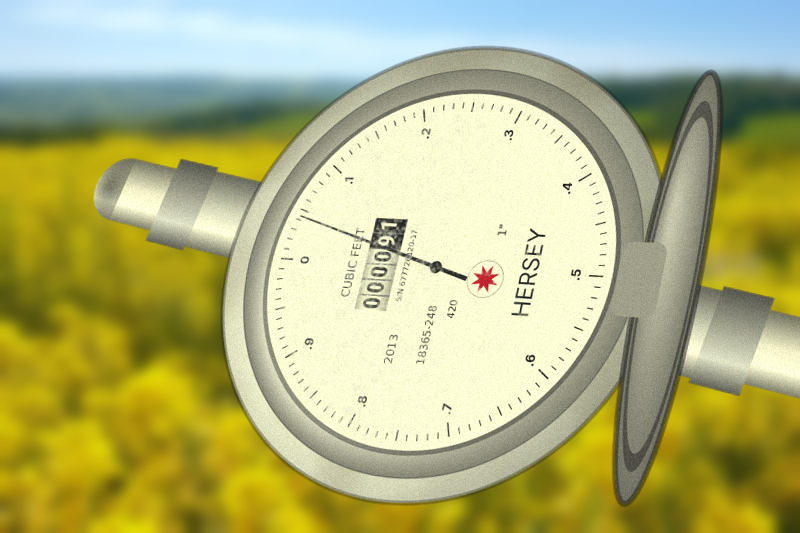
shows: 91.04 ft³
